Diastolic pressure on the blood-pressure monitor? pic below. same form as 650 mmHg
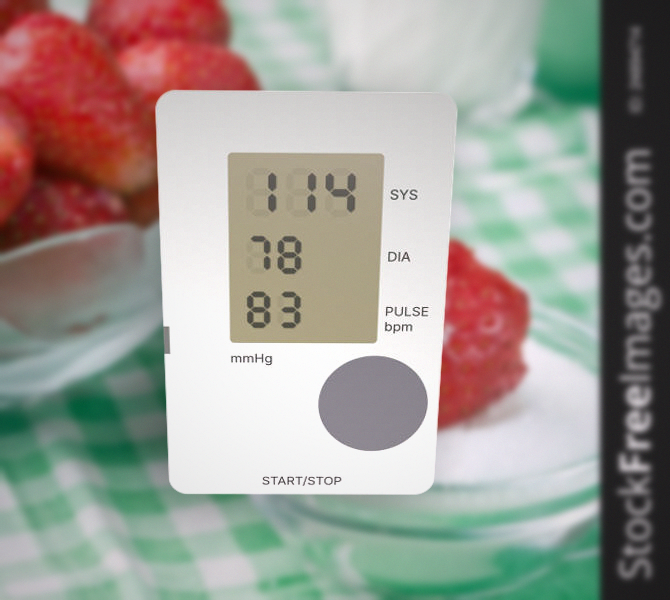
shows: 78 mmHg
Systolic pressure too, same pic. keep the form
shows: 114 mmHg
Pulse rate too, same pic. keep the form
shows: 83 bpm
